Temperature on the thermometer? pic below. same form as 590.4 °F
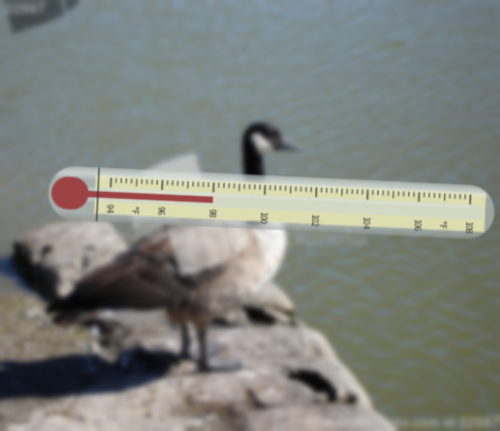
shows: 98 °F
